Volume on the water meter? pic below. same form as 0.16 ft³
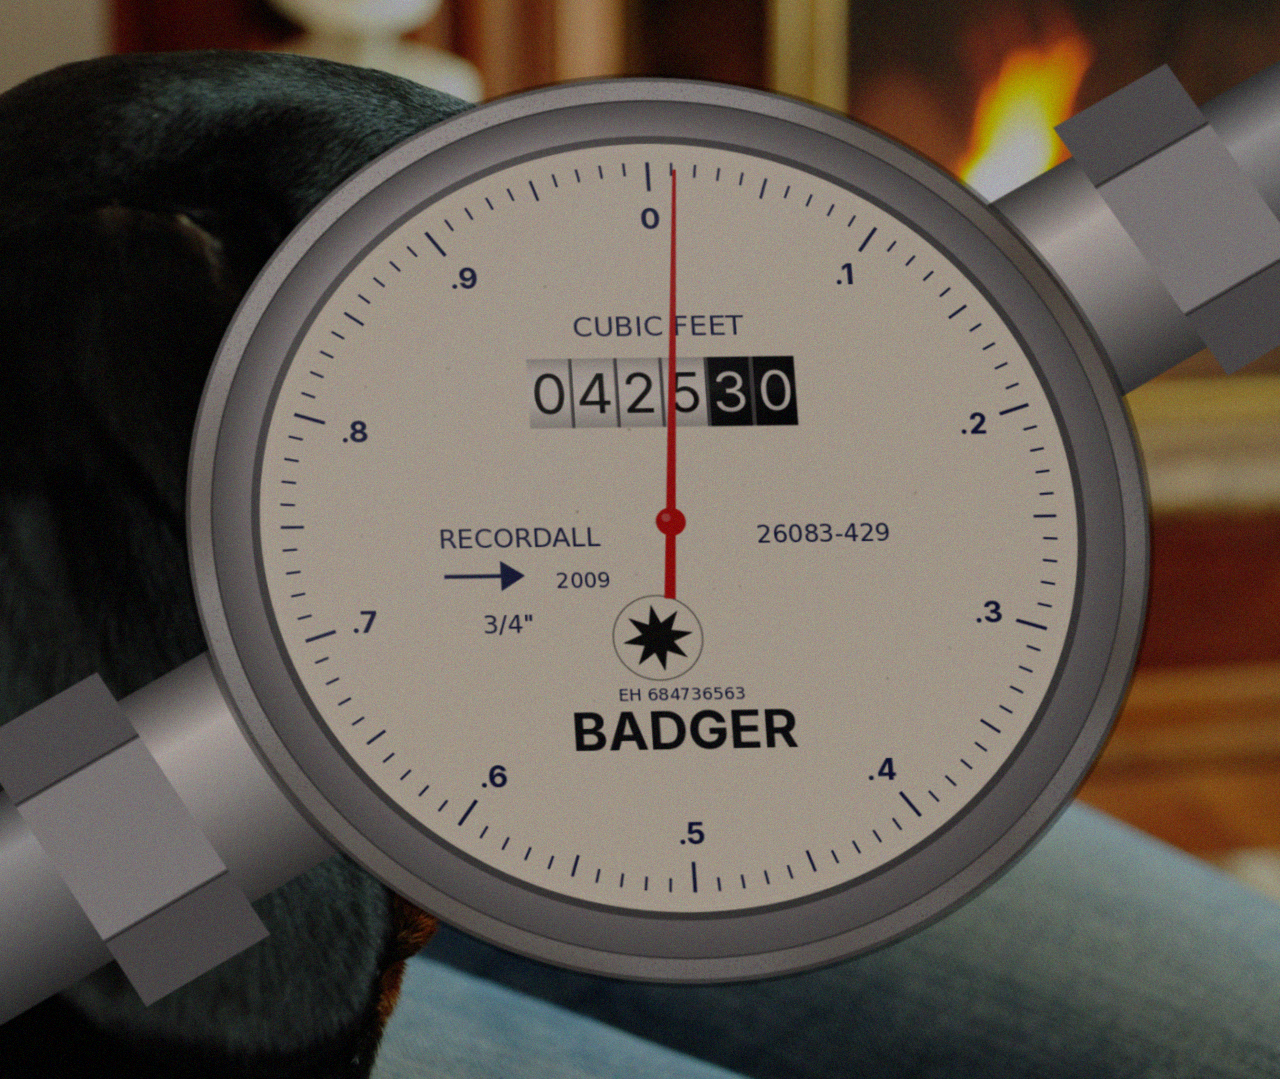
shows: 42530.01 ft³
